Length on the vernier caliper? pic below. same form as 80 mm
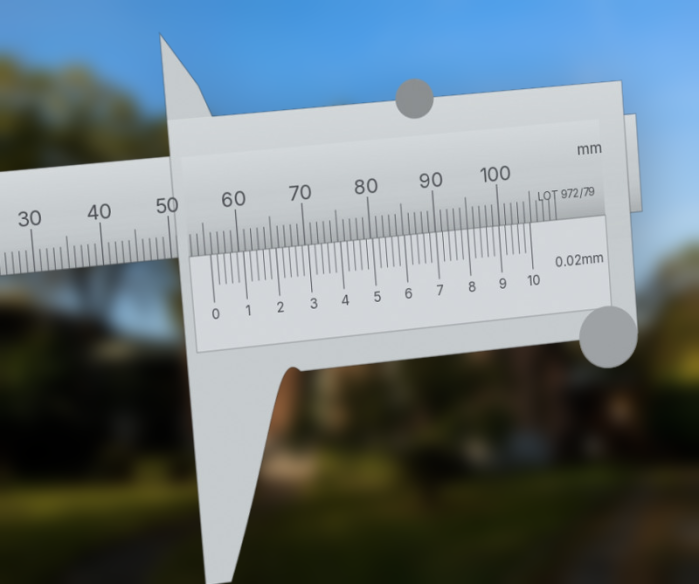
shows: 55.8 mm
